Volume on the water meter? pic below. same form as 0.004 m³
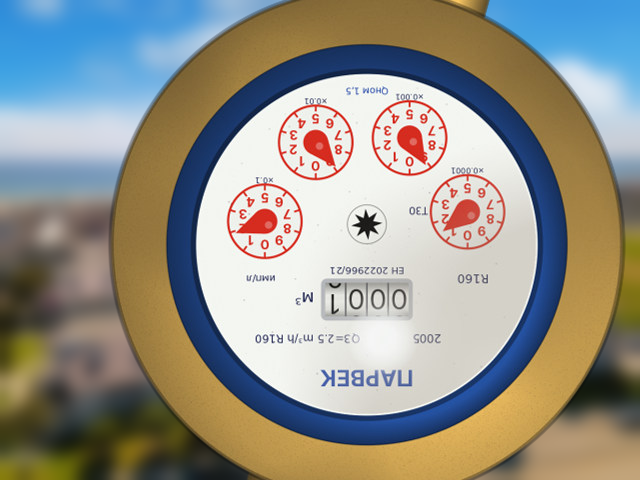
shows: 1.1891 m³
